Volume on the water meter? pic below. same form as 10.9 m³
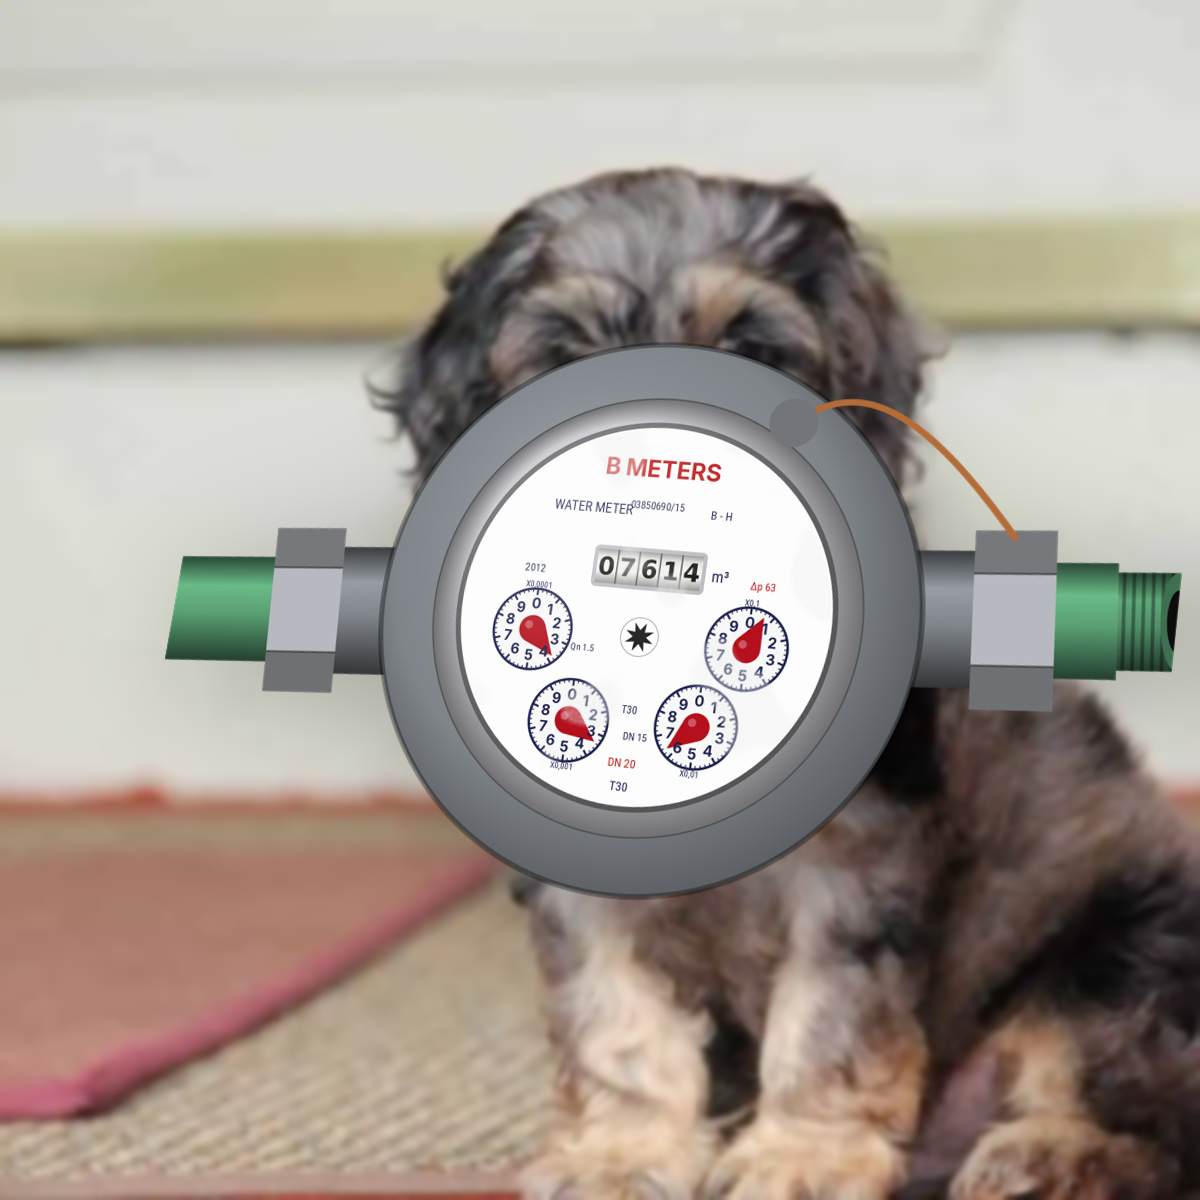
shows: 7614.0633 m³
